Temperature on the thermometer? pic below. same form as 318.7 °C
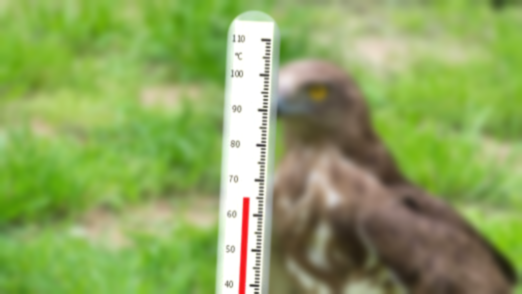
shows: 65 °C
